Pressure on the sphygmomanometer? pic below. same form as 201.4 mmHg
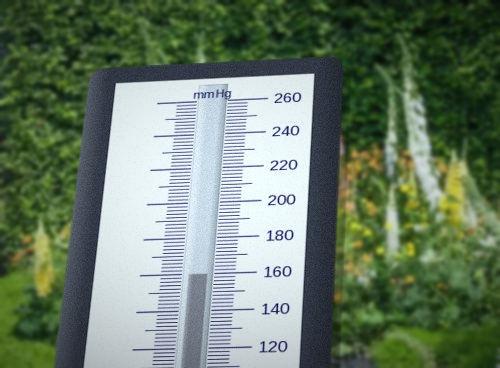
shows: 160 mmHg
